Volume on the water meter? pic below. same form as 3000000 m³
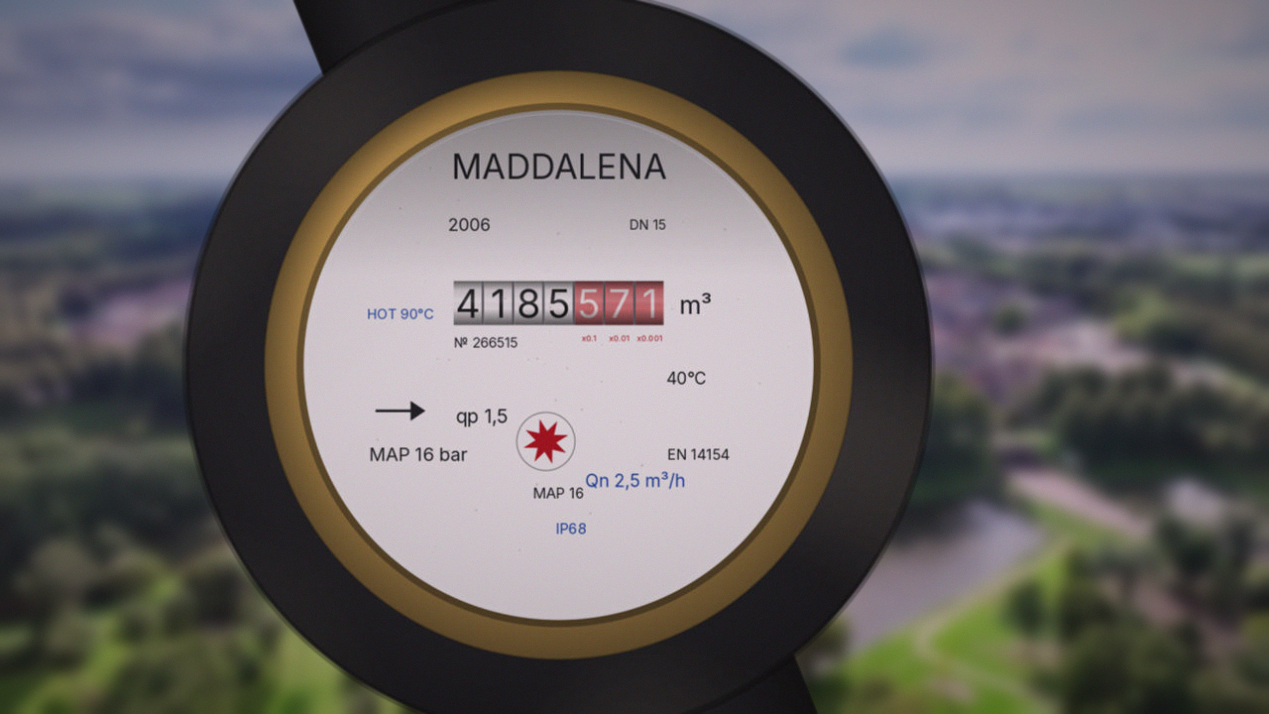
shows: 4185.571 m³
